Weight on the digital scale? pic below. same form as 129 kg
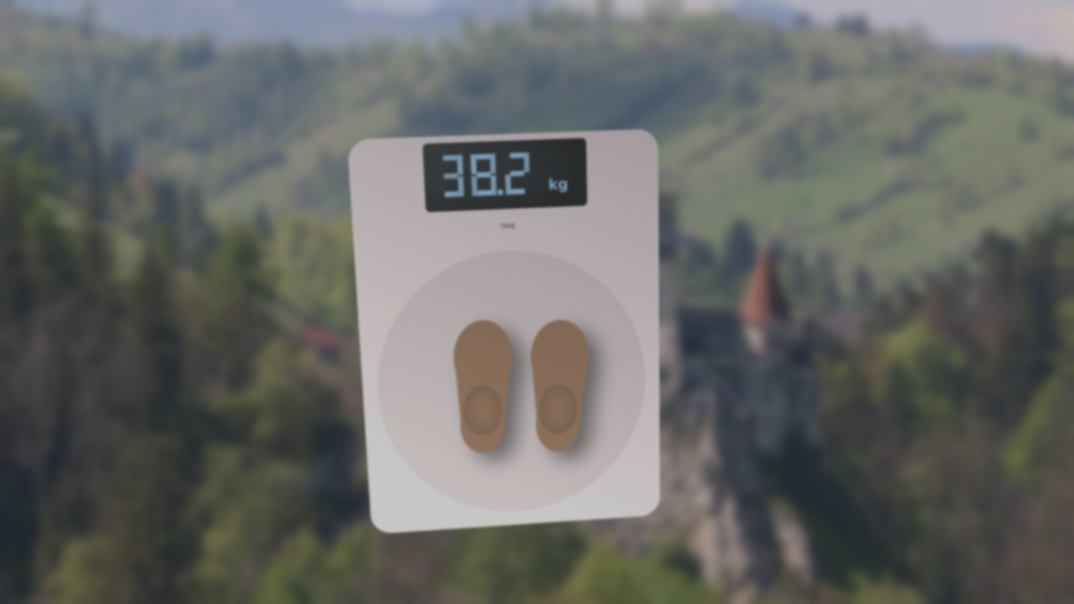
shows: 38.2 kg
